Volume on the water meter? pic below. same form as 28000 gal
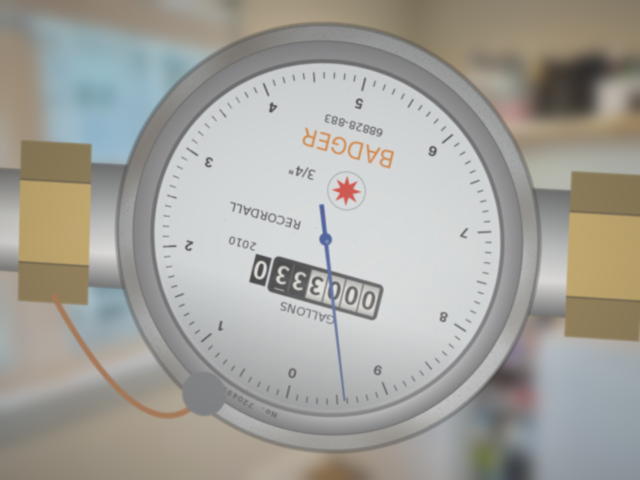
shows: 3329.4 gal
